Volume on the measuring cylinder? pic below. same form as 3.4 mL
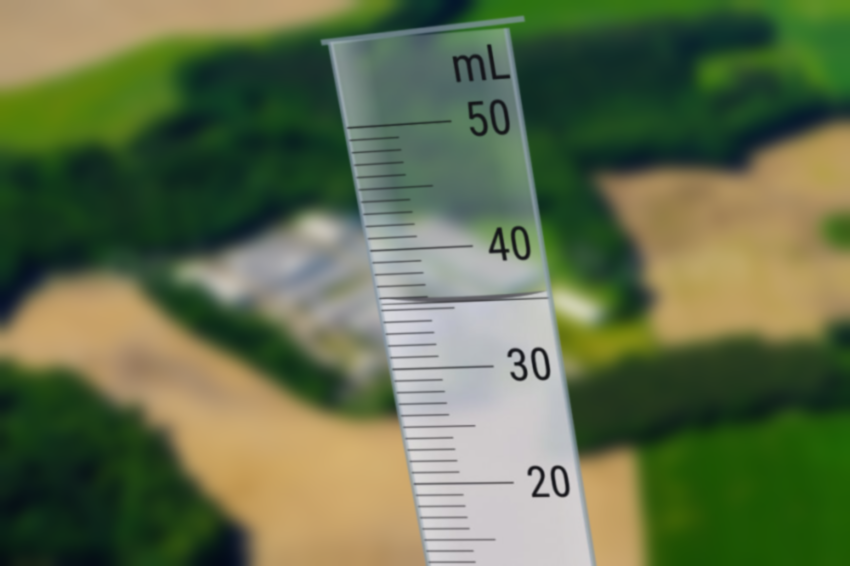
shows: 35.5 mL
